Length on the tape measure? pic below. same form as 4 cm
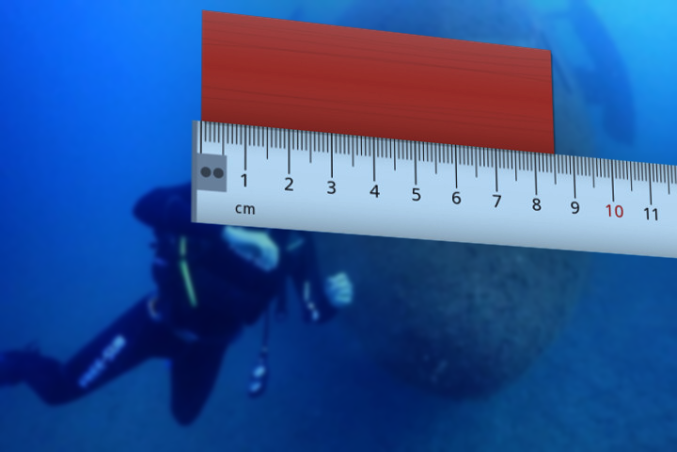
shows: 8.5 cm
